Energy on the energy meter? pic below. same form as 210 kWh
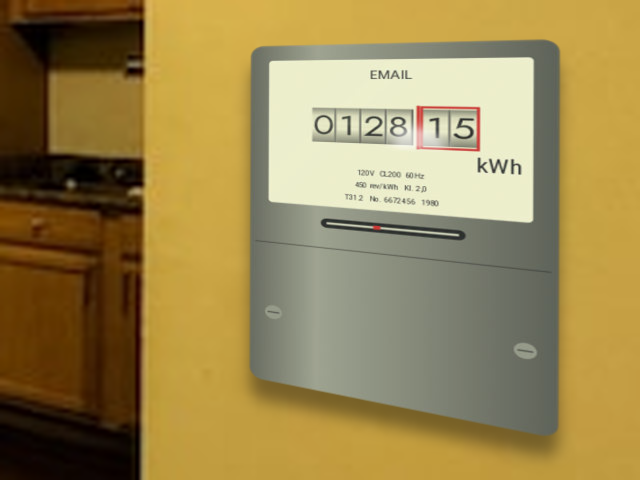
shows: 128.15 kWh
